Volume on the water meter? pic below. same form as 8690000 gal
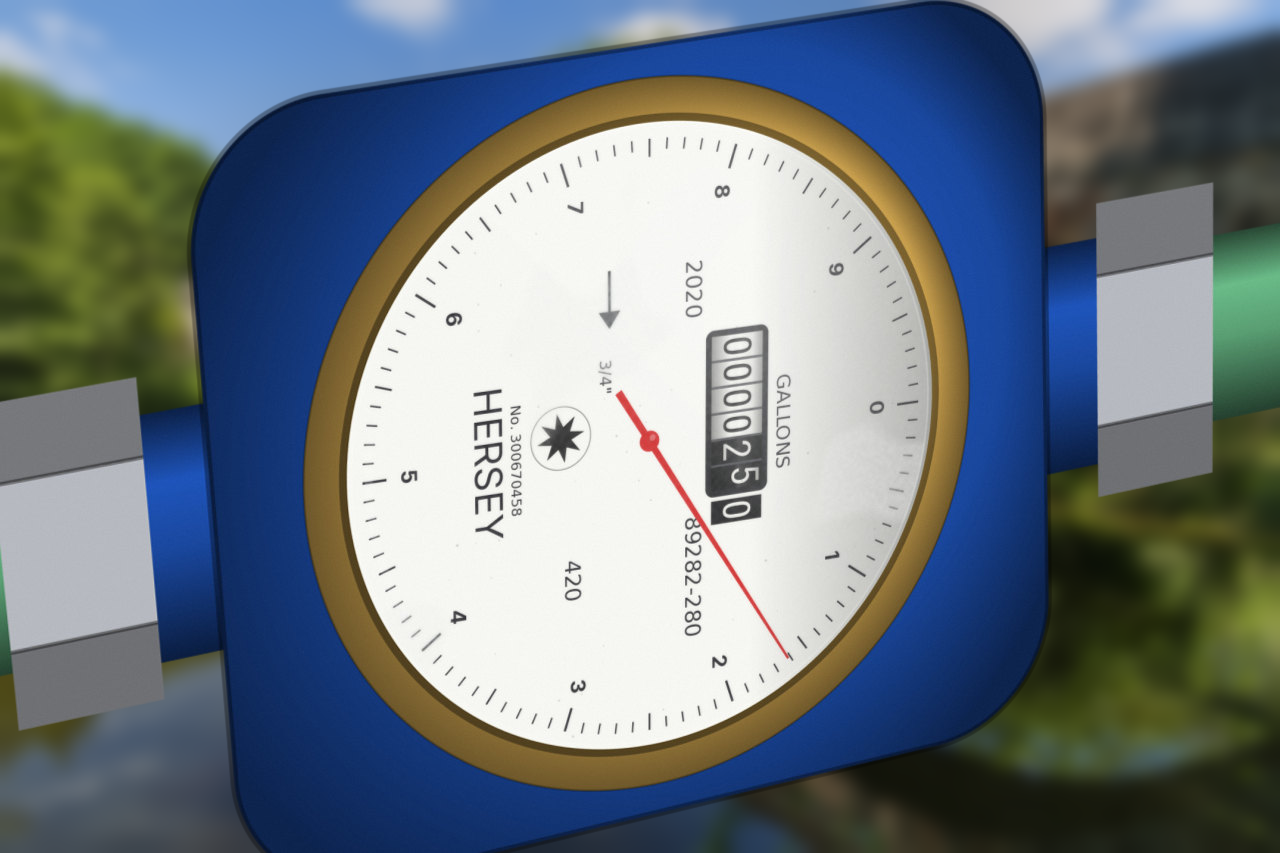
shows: 251.6 gal
